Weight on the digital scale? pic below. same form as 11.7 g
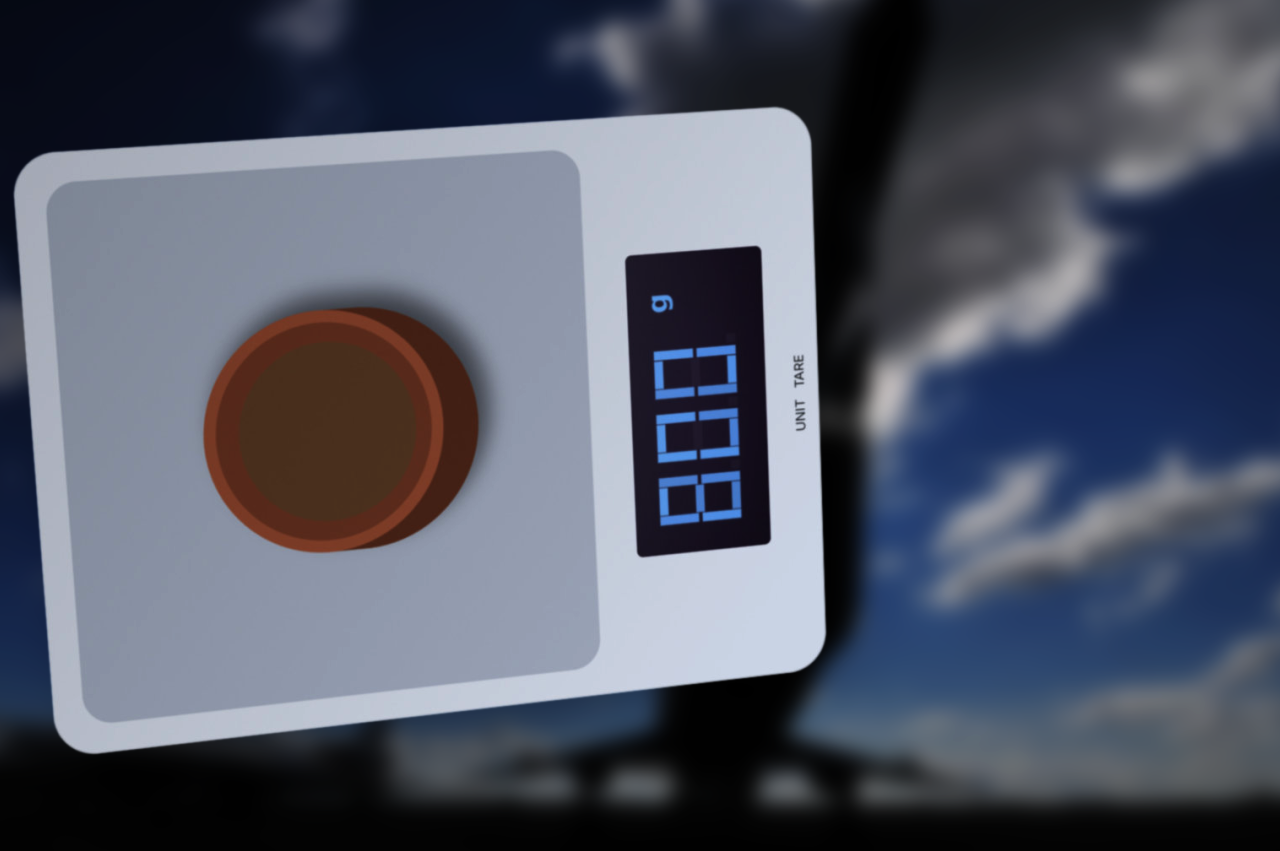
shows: 800 g
